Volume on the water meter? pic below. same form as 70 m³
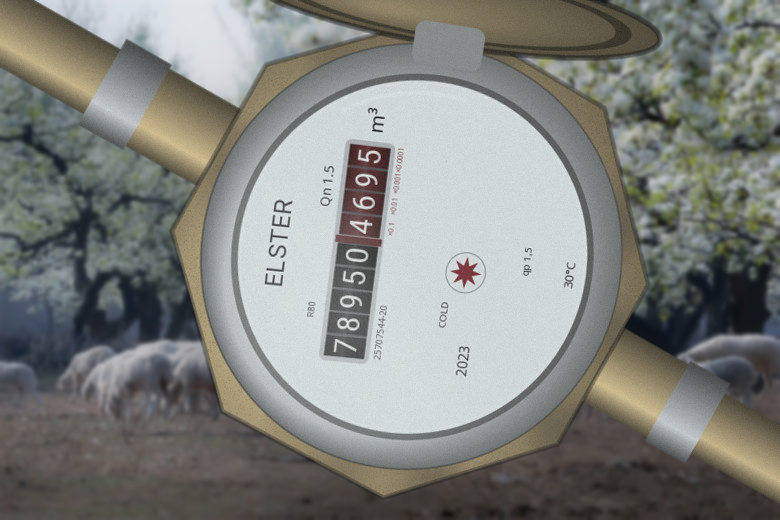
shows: 78950.4695 m³
